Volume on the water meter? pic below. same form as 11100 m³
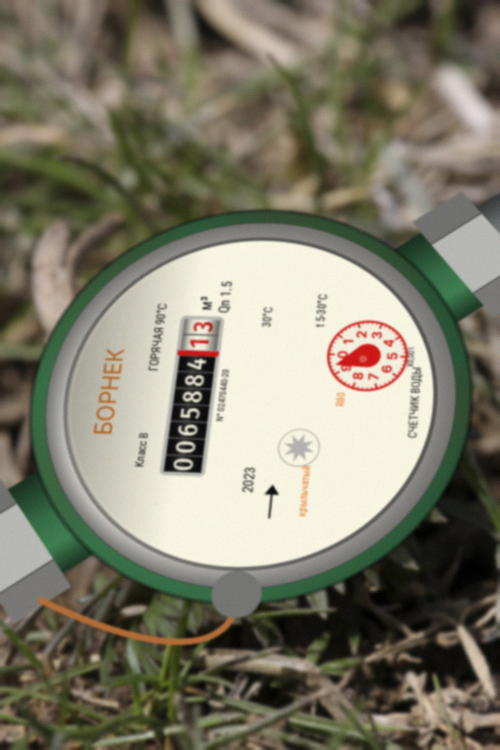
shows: 65884.129 m³
